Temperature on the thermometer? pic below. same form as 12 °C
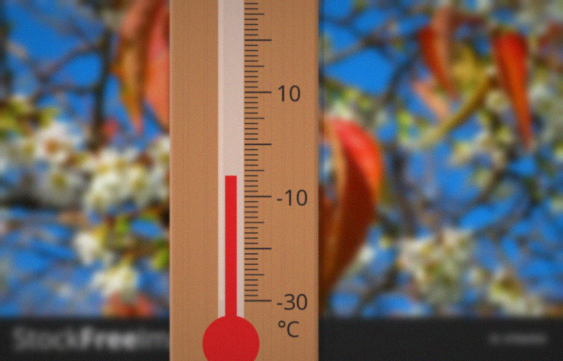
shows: -6 °C
